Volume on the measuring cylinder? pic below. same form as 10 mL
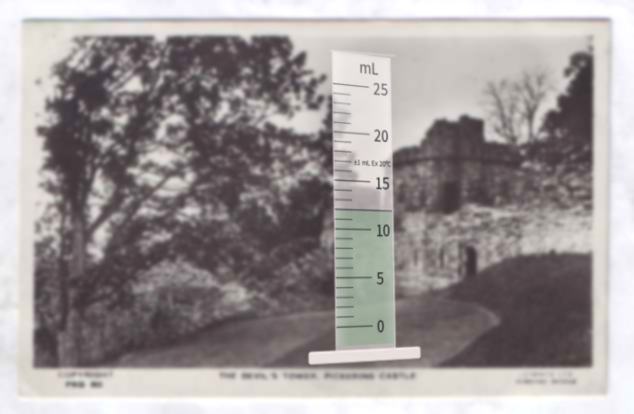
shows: 12 mL
